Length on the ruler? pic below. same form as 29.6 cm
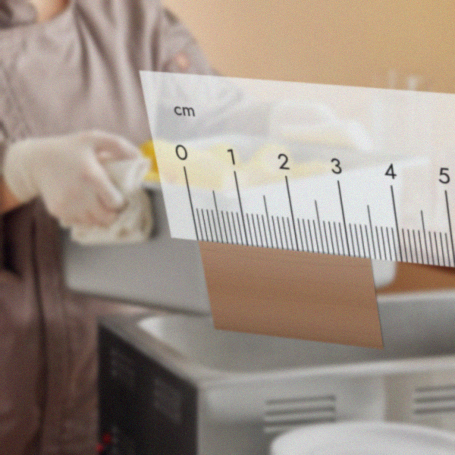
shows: 3.4 cm
